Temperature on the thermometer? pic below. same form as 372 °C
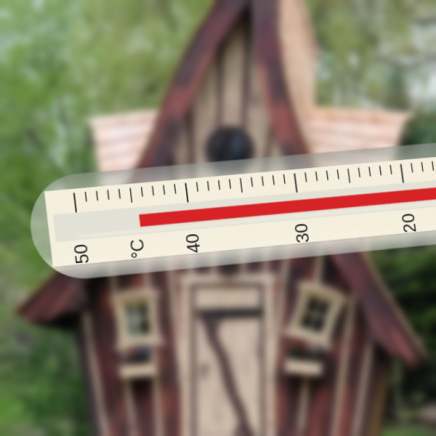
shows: 44.5 °C
